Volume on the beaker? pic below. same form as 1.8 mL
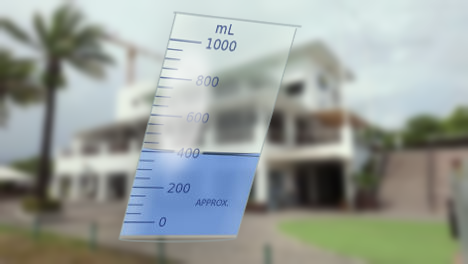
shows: 400 mL
